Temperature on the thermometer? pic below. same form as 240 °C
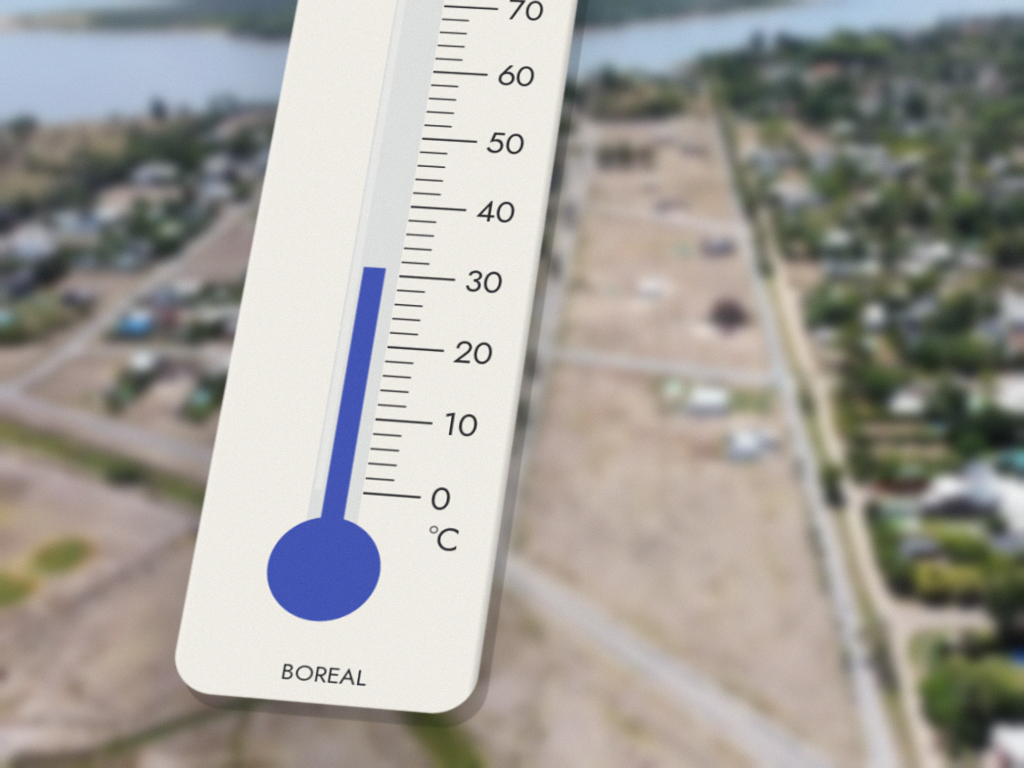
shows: 31 °C
